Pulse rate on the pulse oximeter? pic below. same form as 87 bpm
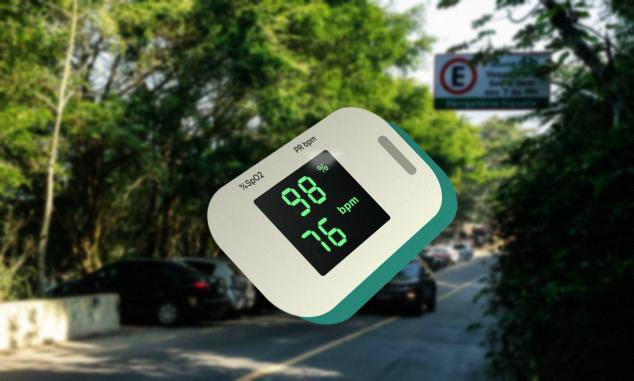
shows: 76 bpm
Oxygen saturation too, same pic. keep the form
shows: 98 %
